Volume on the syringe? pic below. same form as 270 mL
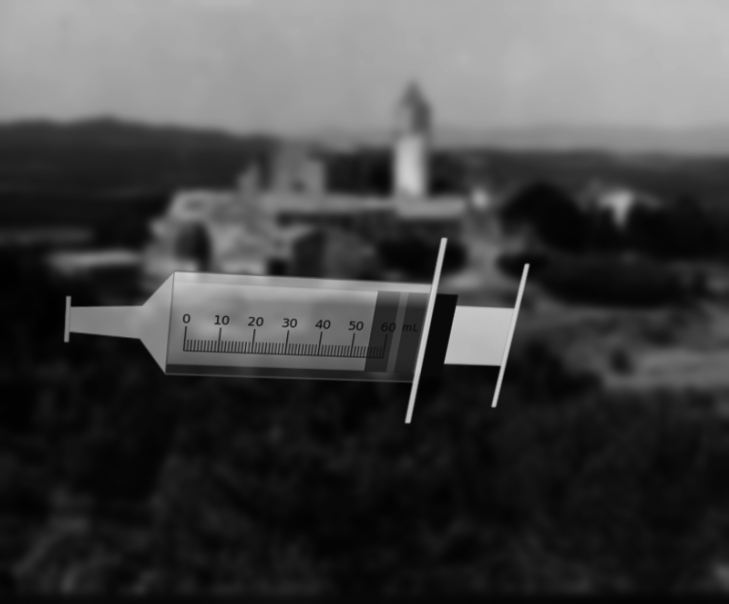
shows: 55 mL
